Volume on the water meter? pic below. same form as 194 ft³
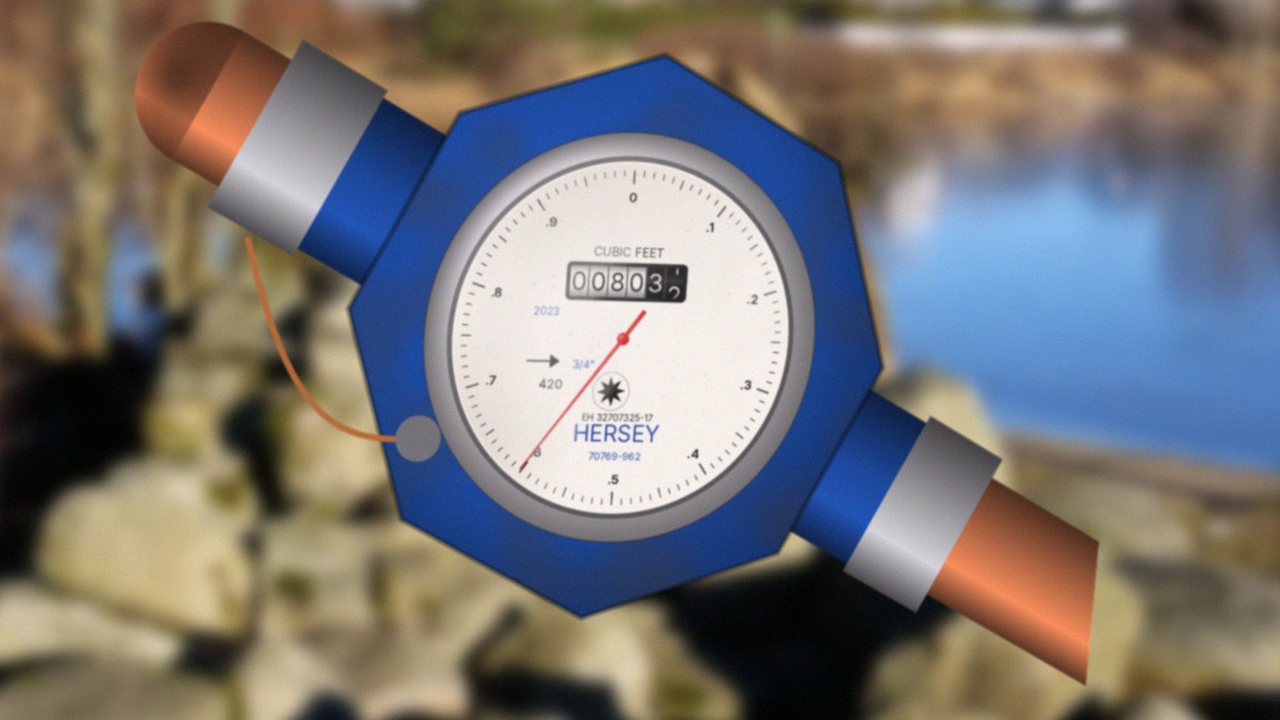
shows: 8031.60 ft³
